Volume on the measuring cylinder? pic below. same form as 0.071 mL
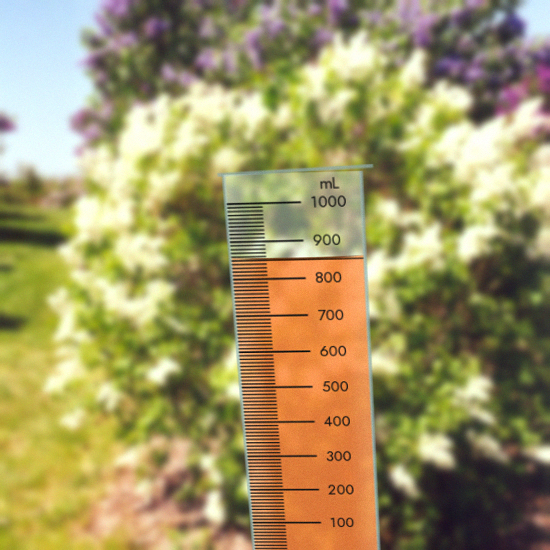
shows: 850 mL
